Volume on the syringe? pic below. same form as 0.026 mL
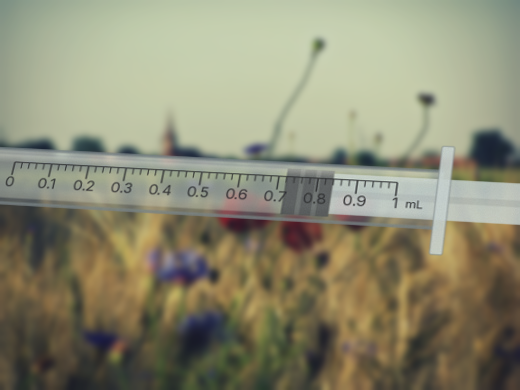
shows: 0.72 mL
